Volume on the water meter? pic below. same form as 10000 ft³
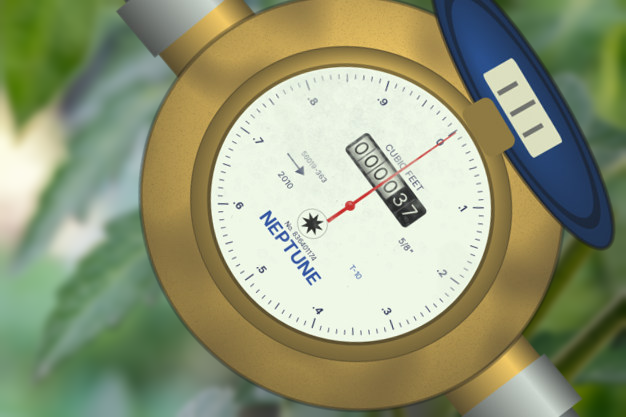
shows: 37.00 ft³
